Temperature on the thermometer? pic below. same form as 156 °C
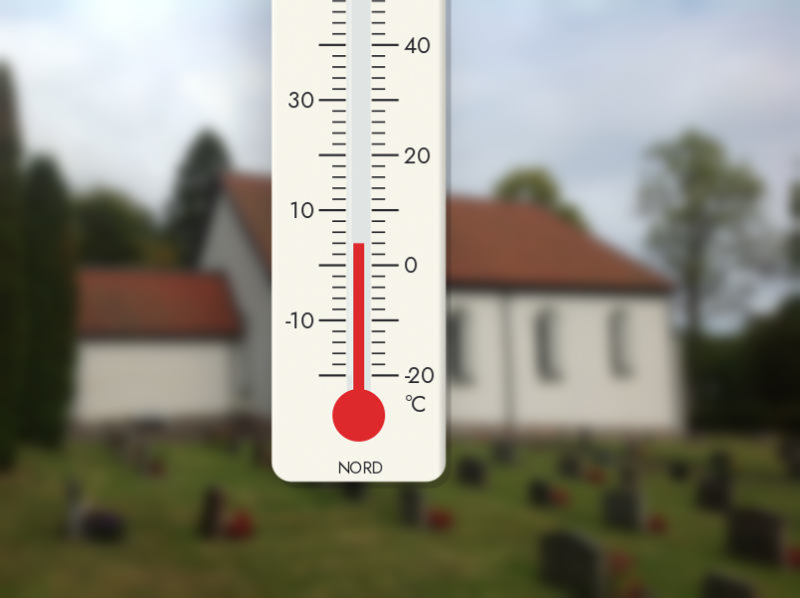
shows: 4 °C
